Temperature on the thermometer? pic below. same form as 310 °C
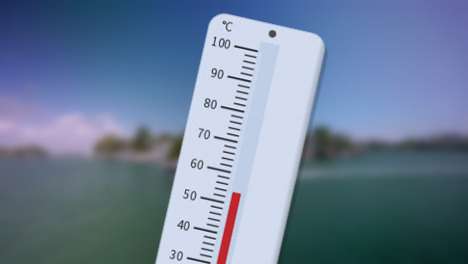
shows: 54 °C
